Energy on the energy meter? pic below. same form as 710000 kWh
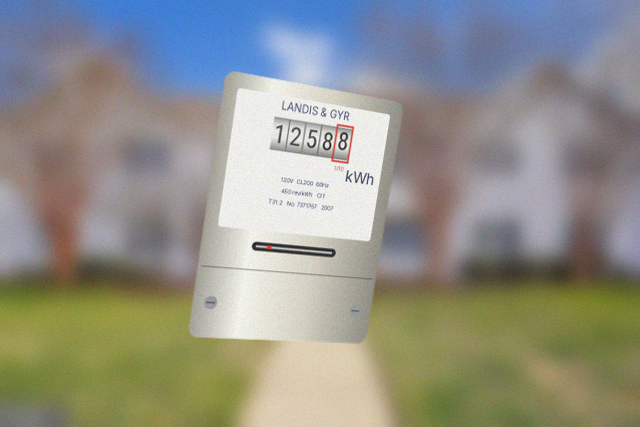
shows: 1258.8 kWh
